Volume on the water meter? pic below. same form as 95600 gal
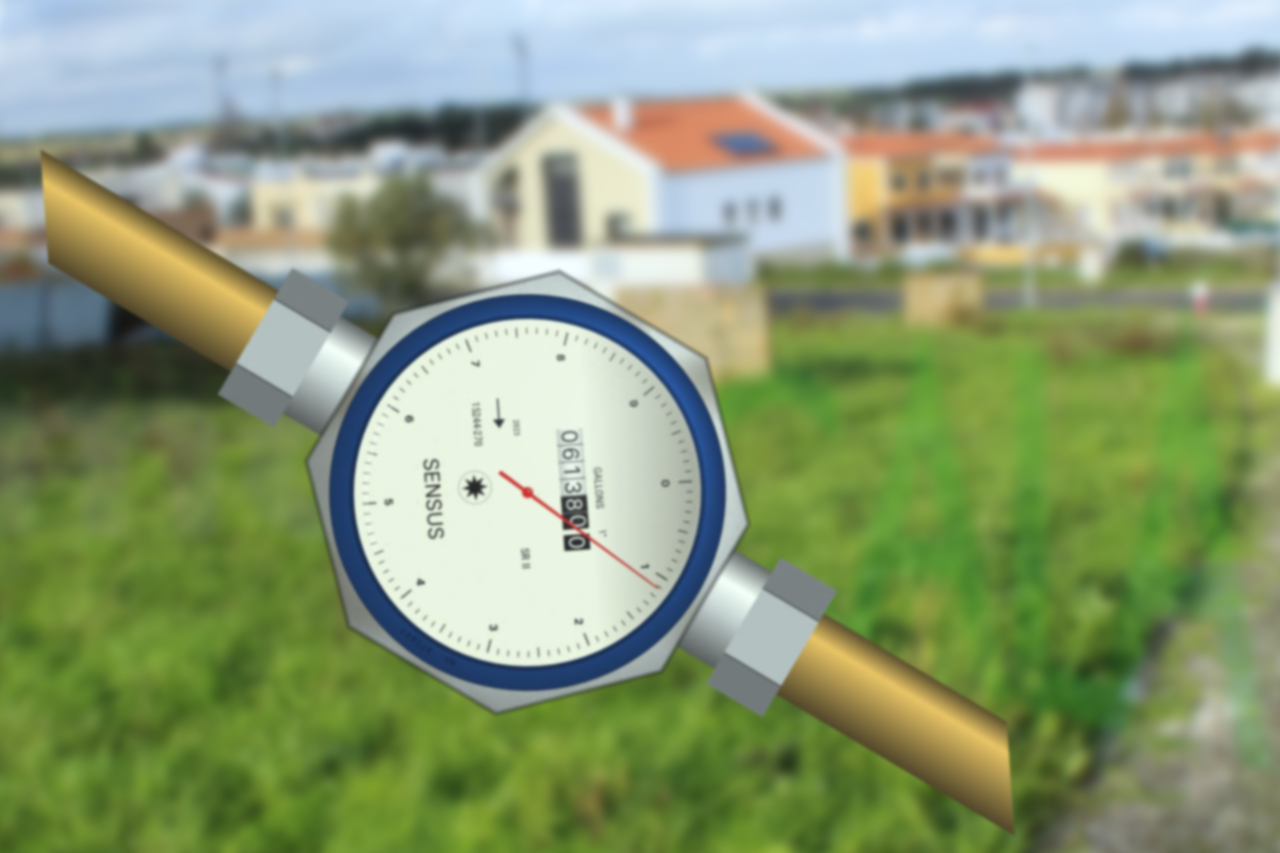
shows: 613801.1 gal
